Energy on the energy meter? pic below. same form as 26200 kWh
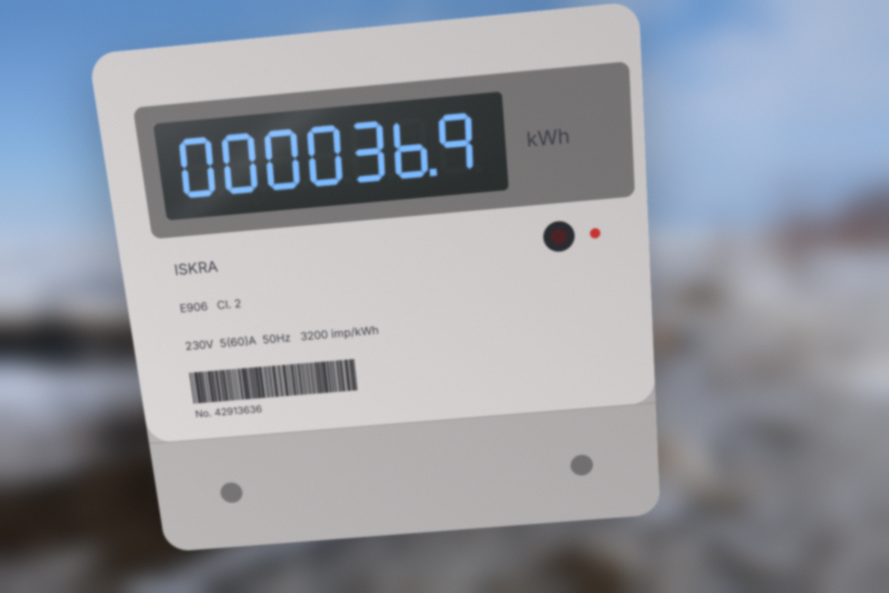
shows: 36.9 kWh
